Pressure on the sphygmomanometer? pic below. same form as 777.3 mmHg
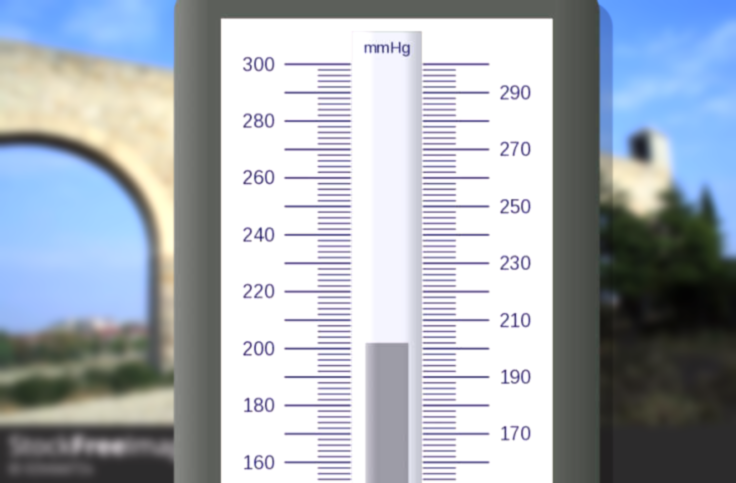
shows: 202 mmHg
